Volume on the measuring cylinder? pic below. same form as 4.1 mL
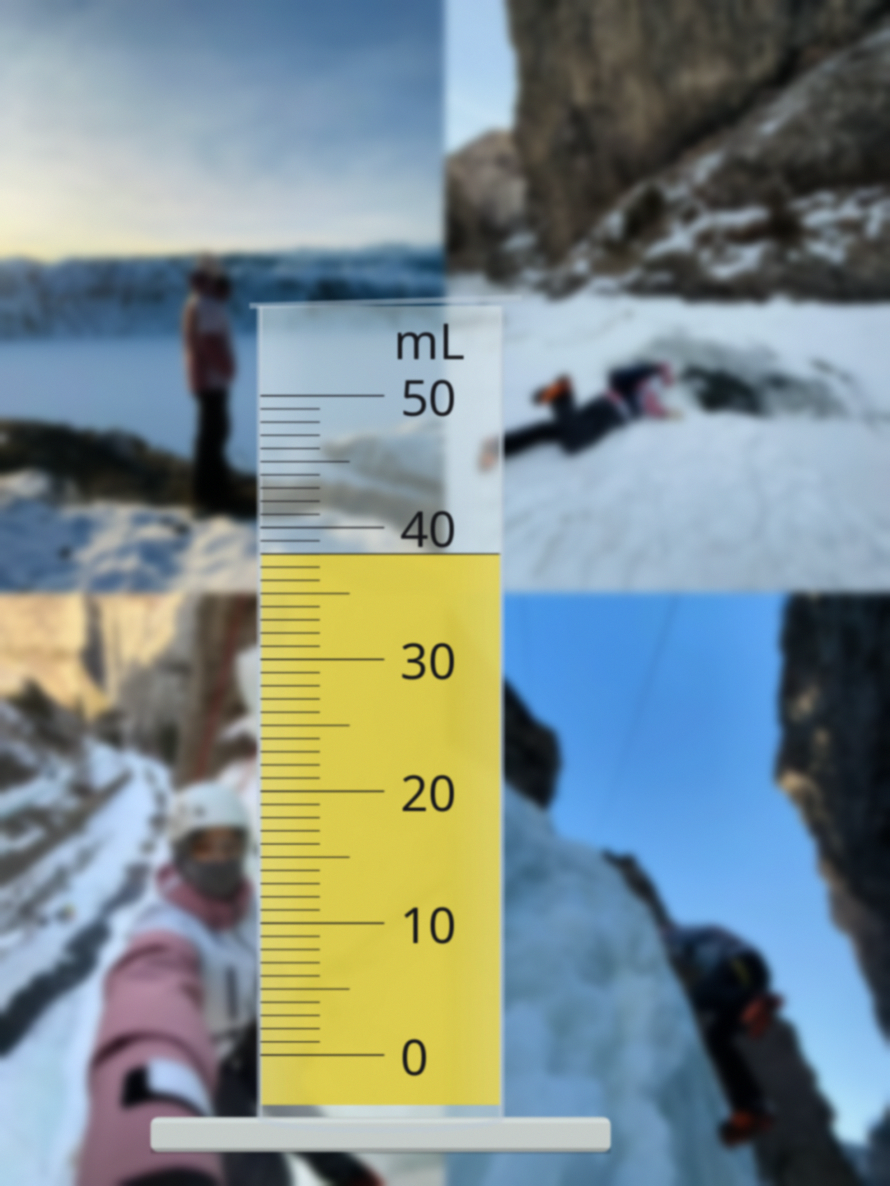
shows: 38 mL
